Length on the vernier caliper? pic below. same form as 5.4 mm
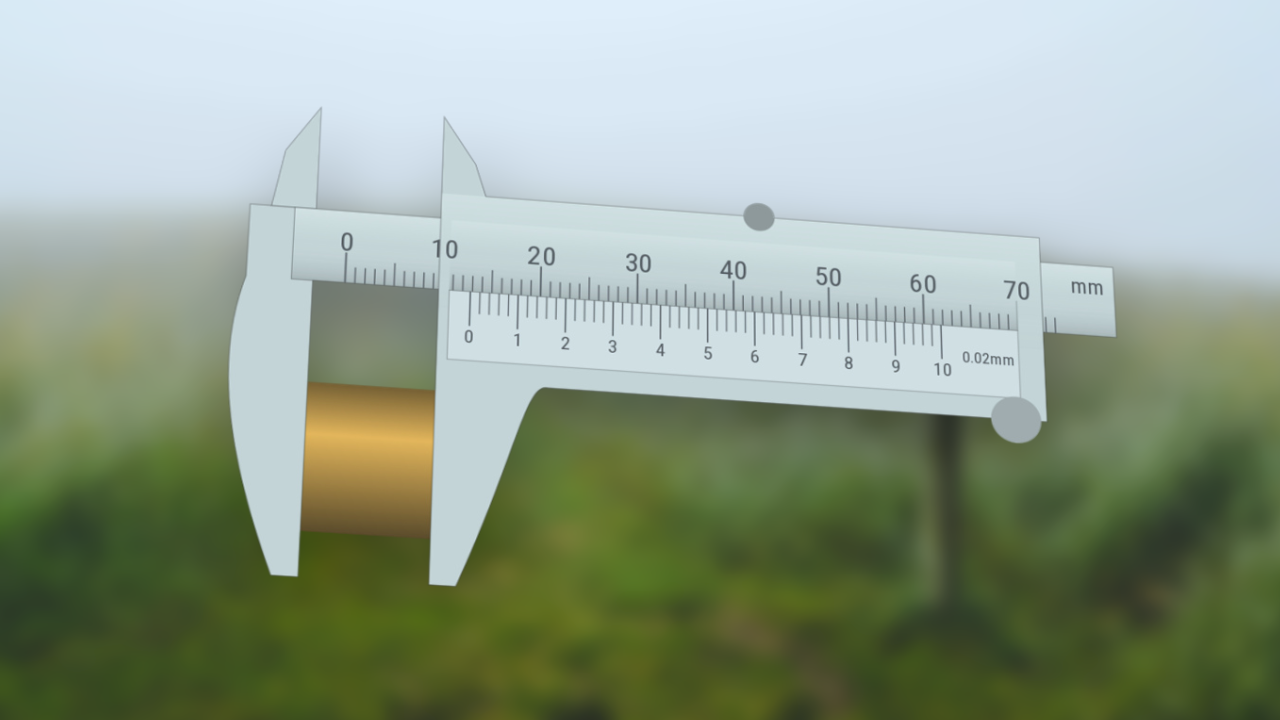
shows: 12.8 mm
